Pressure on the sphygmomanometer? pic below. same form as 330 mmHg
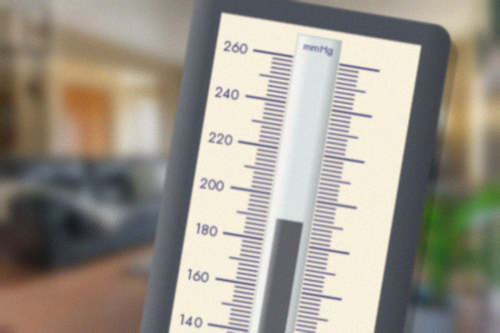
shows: 190 mmHg
